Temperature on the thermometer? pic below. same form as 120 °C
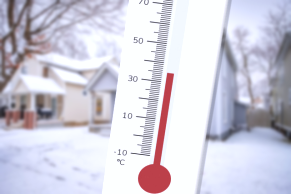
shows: 35 °C
